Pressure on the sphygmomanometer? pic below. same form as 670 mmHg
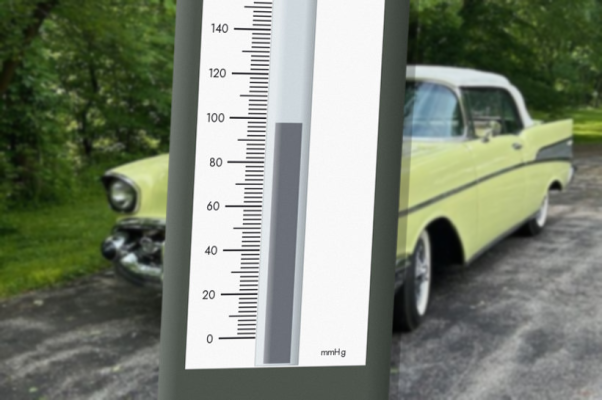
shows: 98 mmHg
